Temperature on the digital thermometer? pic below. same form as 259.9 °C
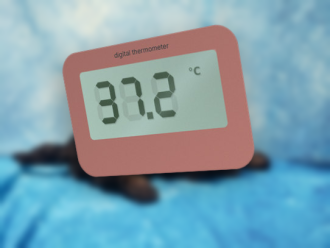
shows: 37.2 °C
